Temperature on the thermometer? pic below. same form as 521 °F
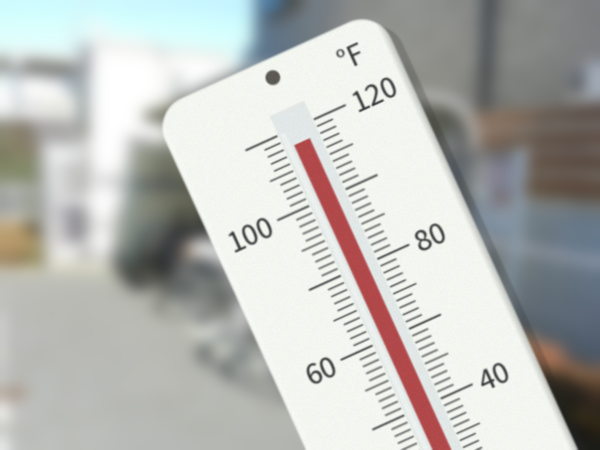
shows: 116 °F
